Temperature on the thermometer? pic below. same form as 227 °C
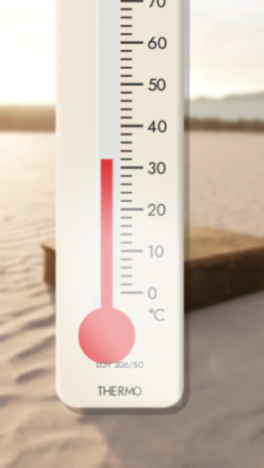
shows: 32 °C
